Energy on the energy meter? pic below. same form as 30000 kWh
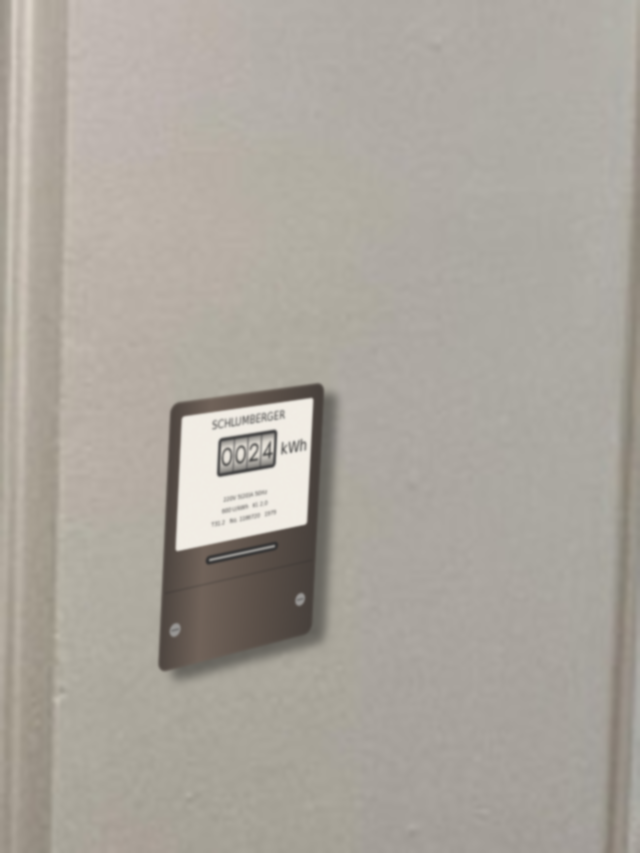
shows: 24 kWh
